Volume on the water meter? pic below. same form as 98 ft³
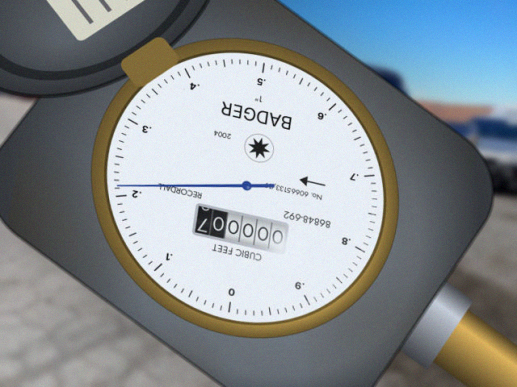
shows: 7.21 ft³
